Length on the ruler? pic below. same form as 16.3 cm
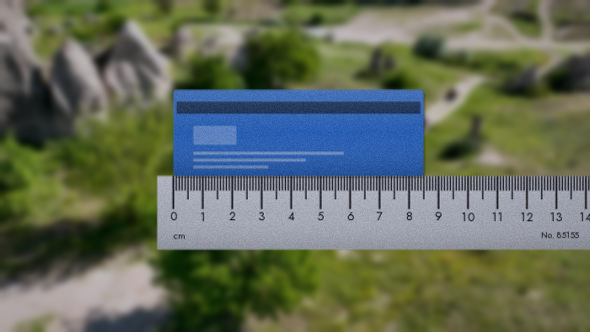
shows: 8.5 cm
